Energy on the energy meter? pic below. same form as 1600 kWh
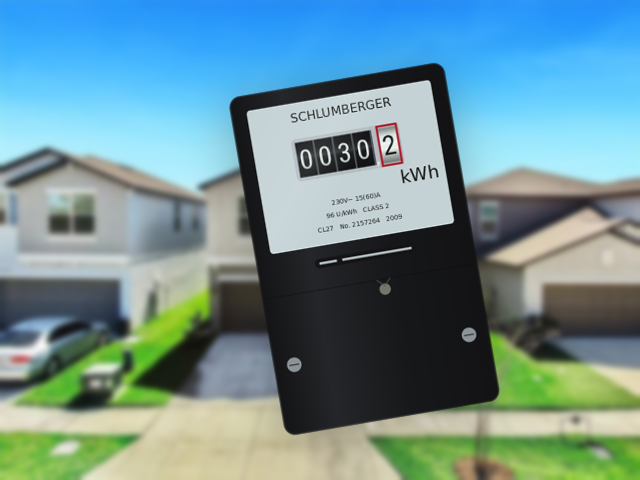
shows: 30.2 kWh
